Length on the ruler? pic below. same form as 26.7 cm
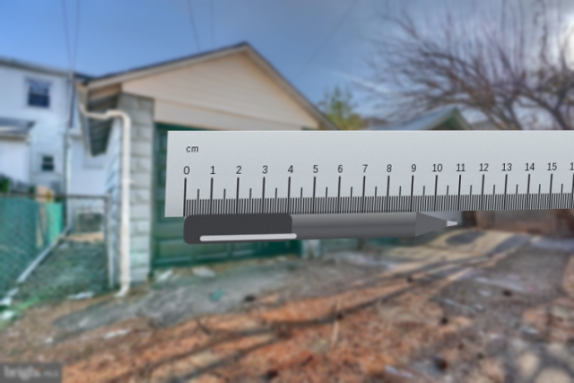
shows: 11 cm
